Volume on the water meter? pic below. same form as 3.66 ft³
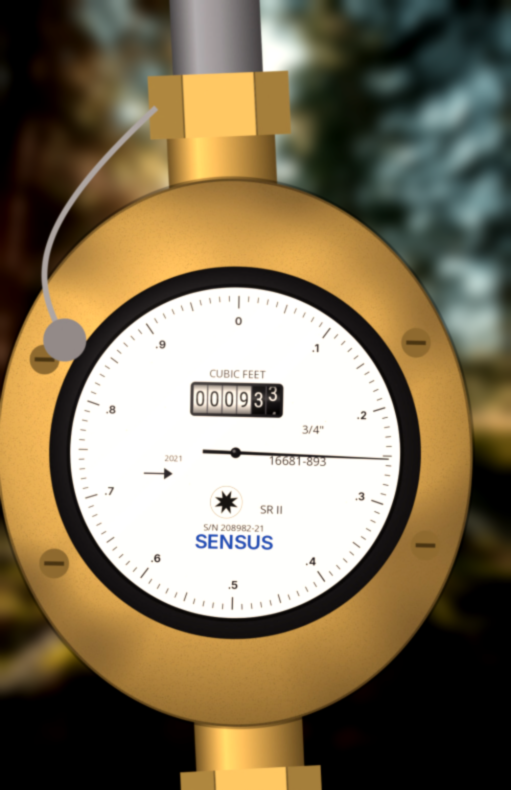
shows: 933.25 ft³
